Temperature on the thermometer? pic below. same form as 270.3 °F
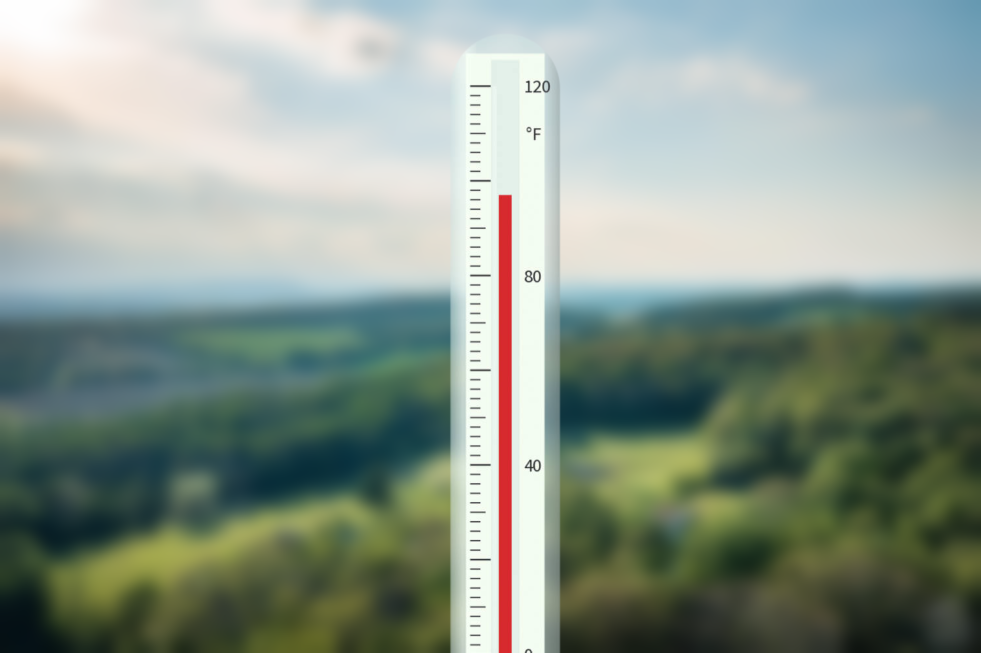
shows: 97 °F
